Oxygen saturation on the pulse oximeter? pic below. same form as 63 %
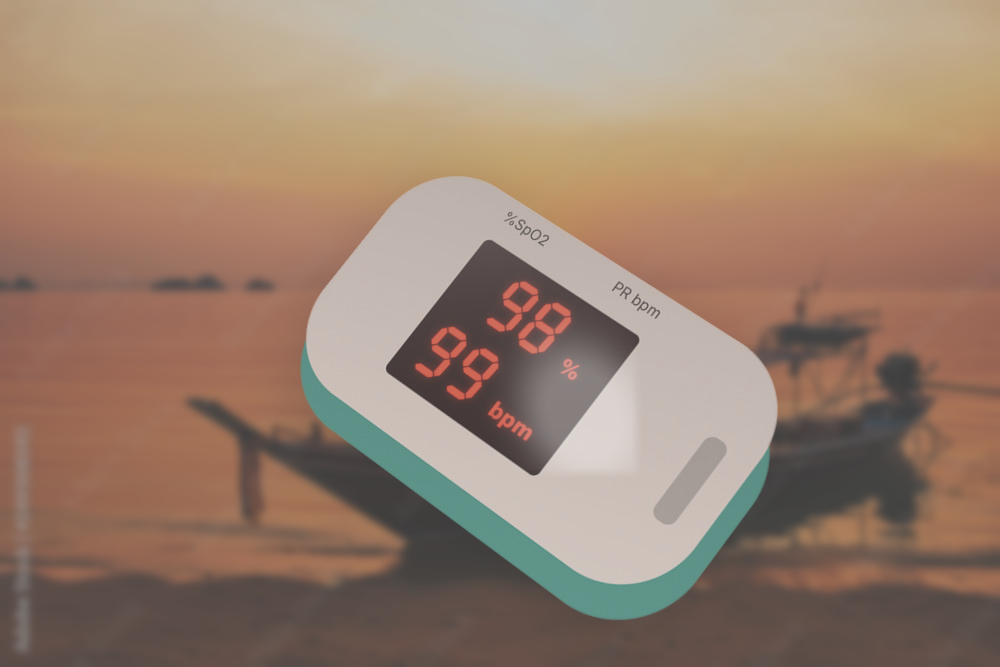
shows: 98 %
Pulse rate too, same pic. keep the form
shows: 99 bpm
